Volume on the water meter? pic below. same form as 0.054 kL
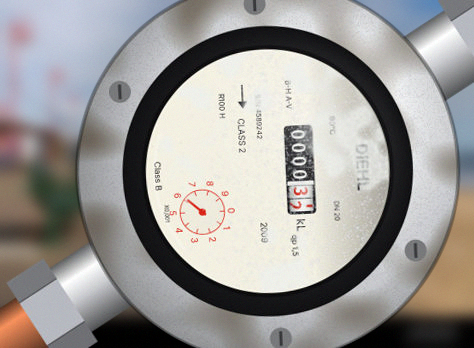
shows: 0.316 kL
